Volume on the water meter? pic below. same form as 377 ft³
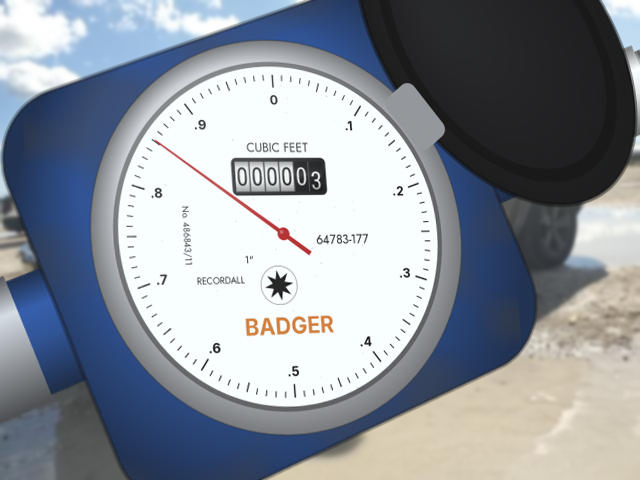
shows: 2.85 ft³
